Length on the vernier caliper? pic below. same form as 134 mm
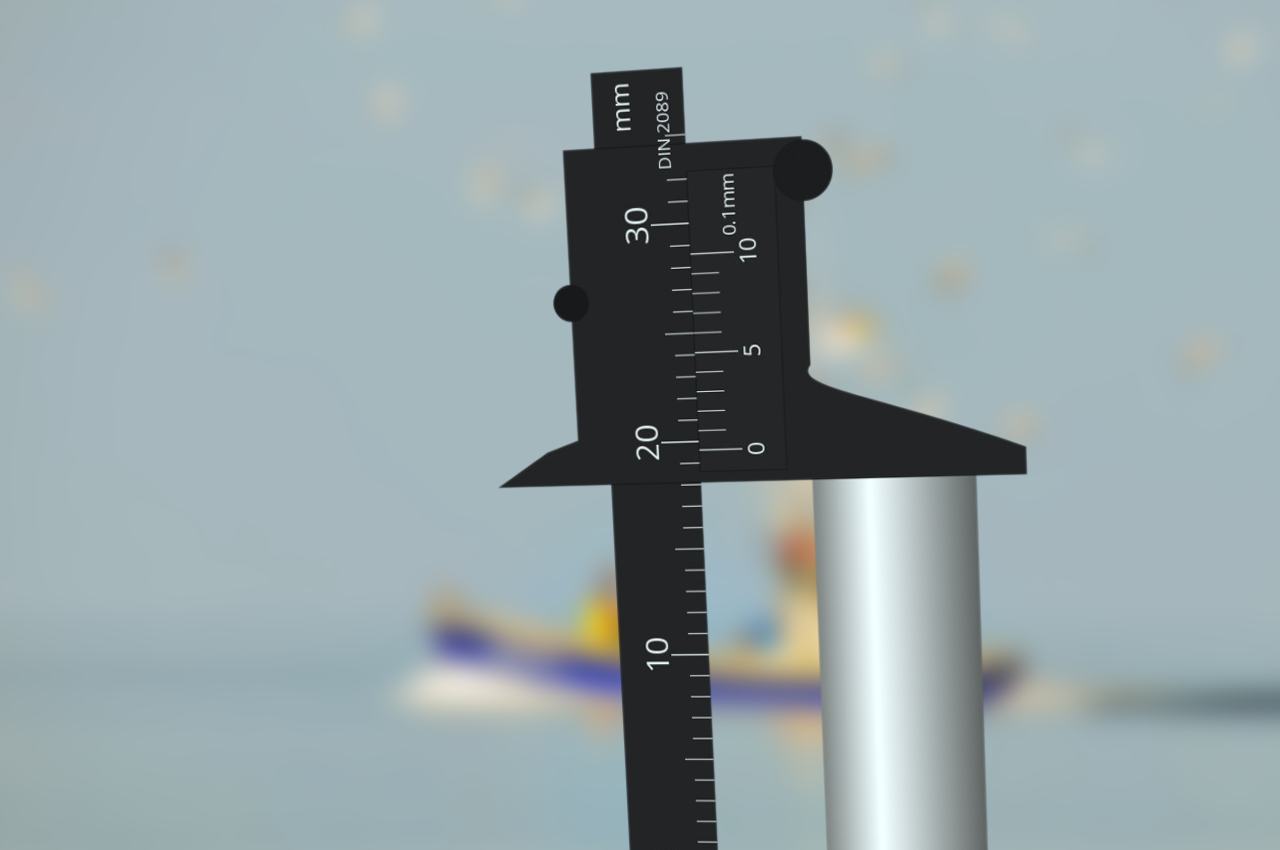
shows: 19.6 mm
